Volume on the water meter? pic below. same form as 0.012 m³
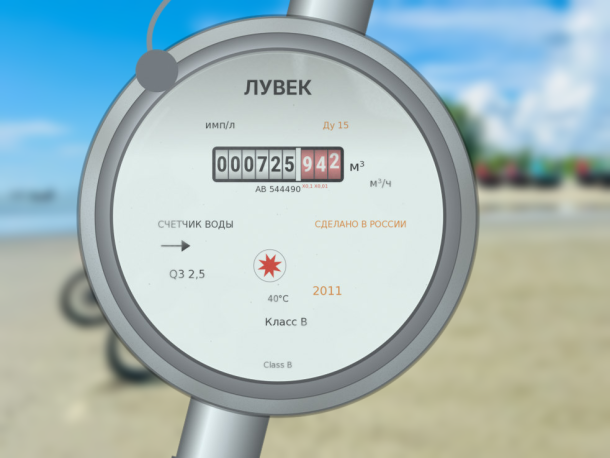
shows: 725.942 m³
